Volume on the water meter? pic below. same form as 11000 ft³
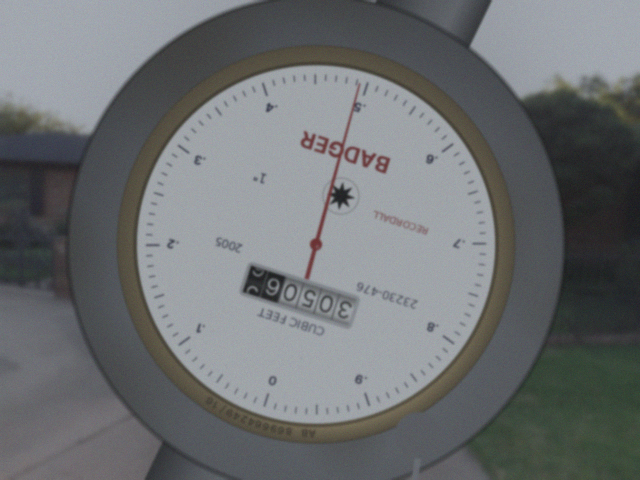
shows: 305065.49 ft³
